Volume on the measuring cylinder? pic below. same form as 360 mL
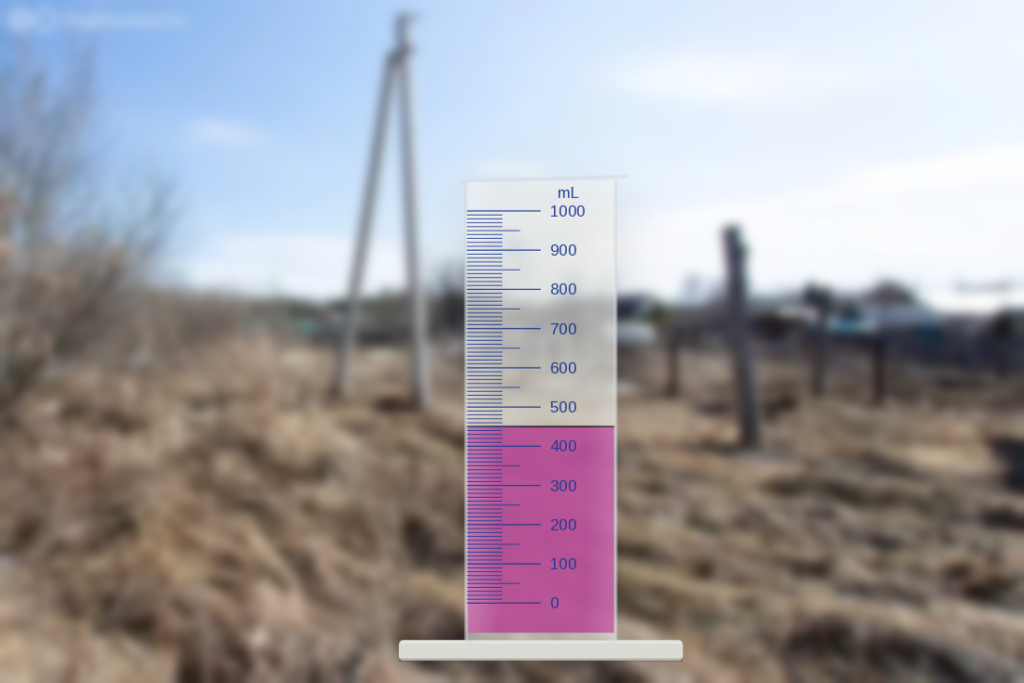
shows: 450 mL
